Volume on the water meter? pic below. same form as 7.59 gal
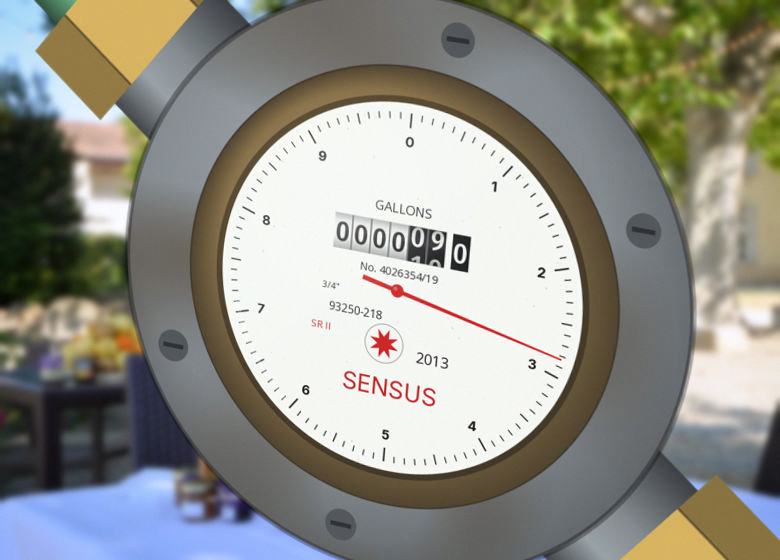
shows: 92.8 gal
